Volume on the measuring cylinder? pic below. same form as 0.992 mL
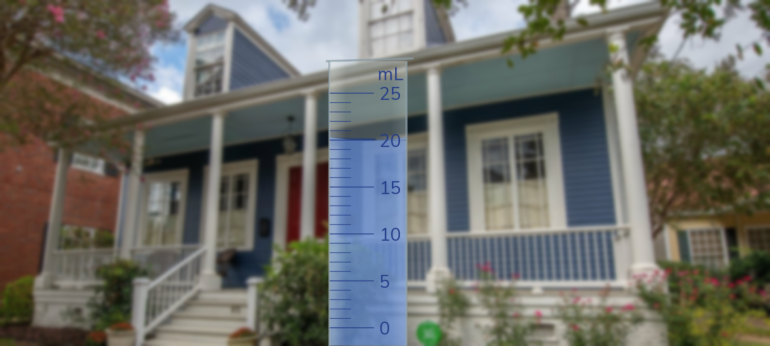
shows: 20 mL
